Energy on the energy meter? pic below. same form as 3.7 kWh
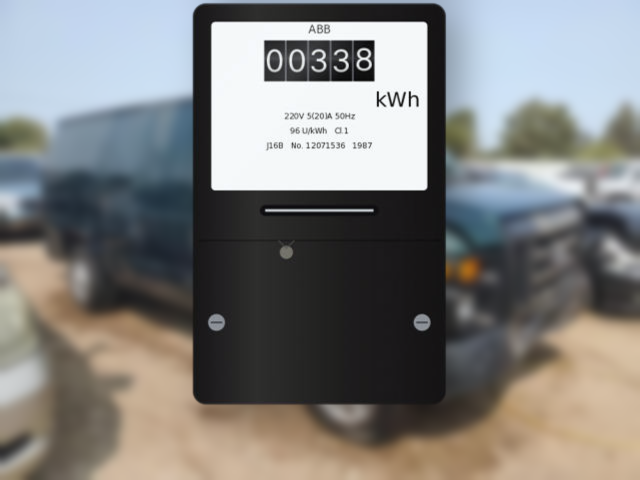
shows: 338 kWh
